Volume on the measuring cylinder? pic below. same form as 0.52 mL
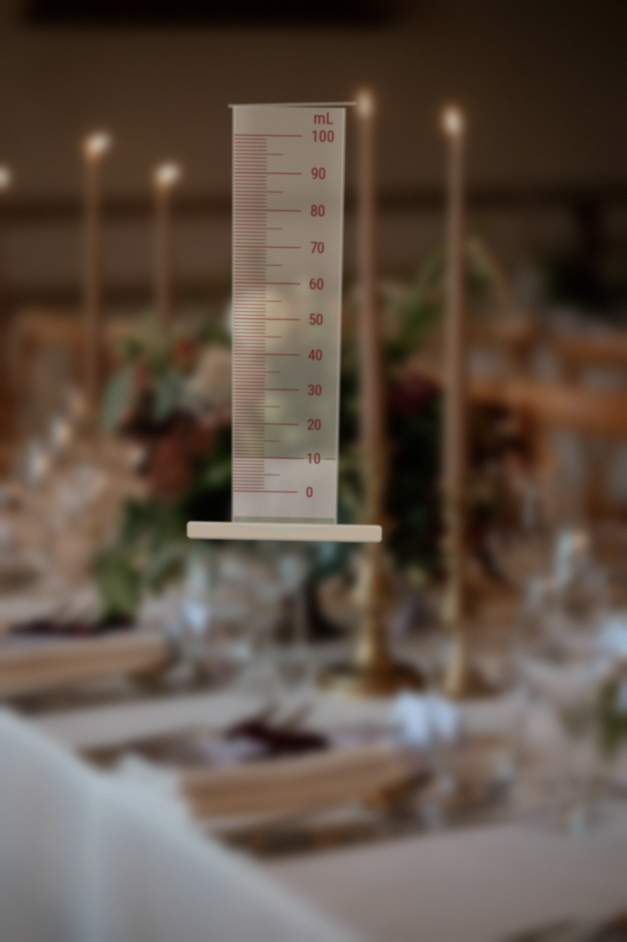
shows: 10 mL
